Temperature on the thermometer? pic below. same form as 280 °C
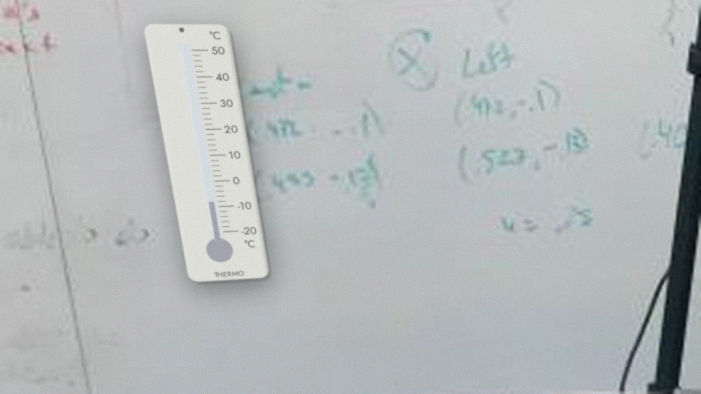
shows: -8 °C
